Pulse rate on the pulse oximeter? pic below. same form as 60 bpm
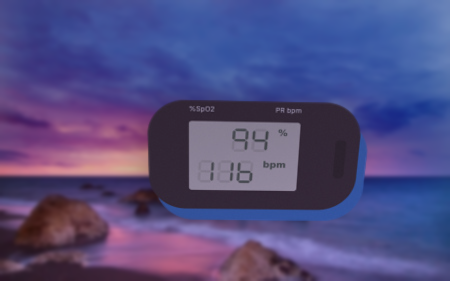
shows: 116 bpm
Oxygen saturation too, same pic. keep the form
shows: 94 %
